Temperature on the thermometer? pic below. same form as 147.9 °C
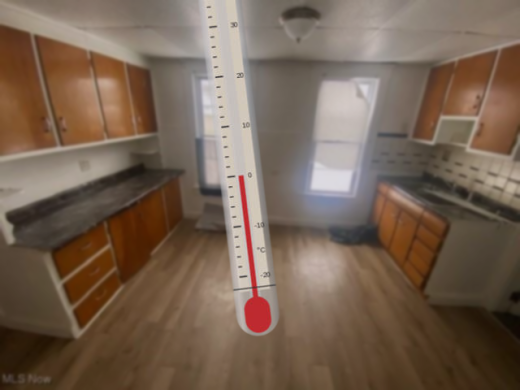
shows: 0 °C
